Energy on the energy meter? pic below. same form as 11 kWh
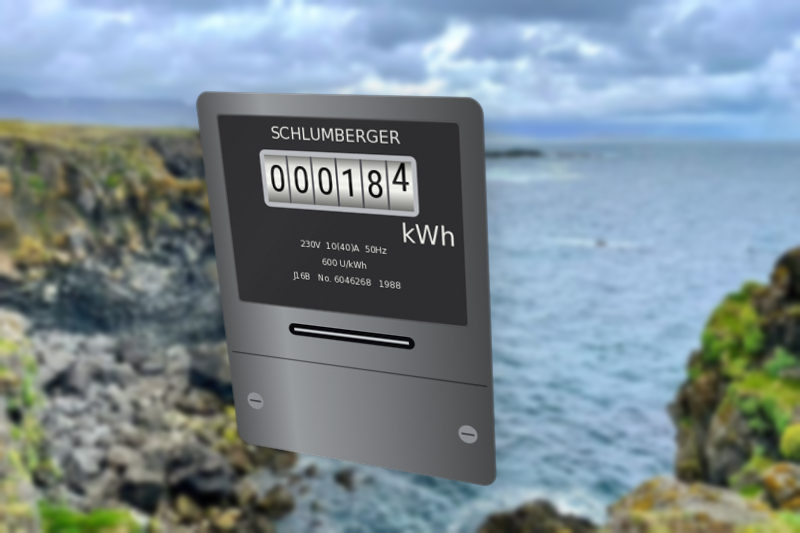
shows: 184 kWh
